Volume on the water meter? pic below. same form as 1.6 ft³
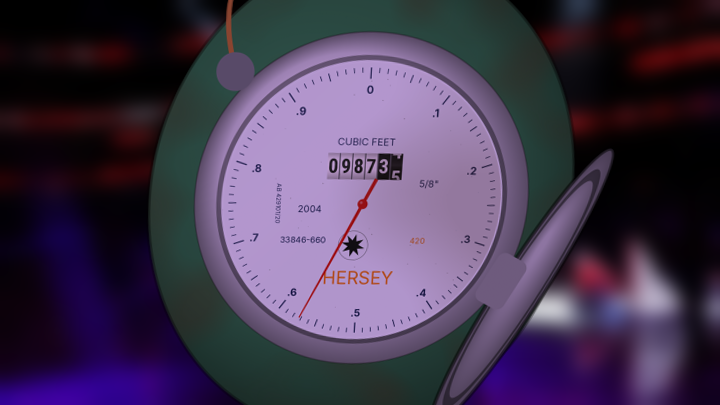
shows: 98734.57 ft³
